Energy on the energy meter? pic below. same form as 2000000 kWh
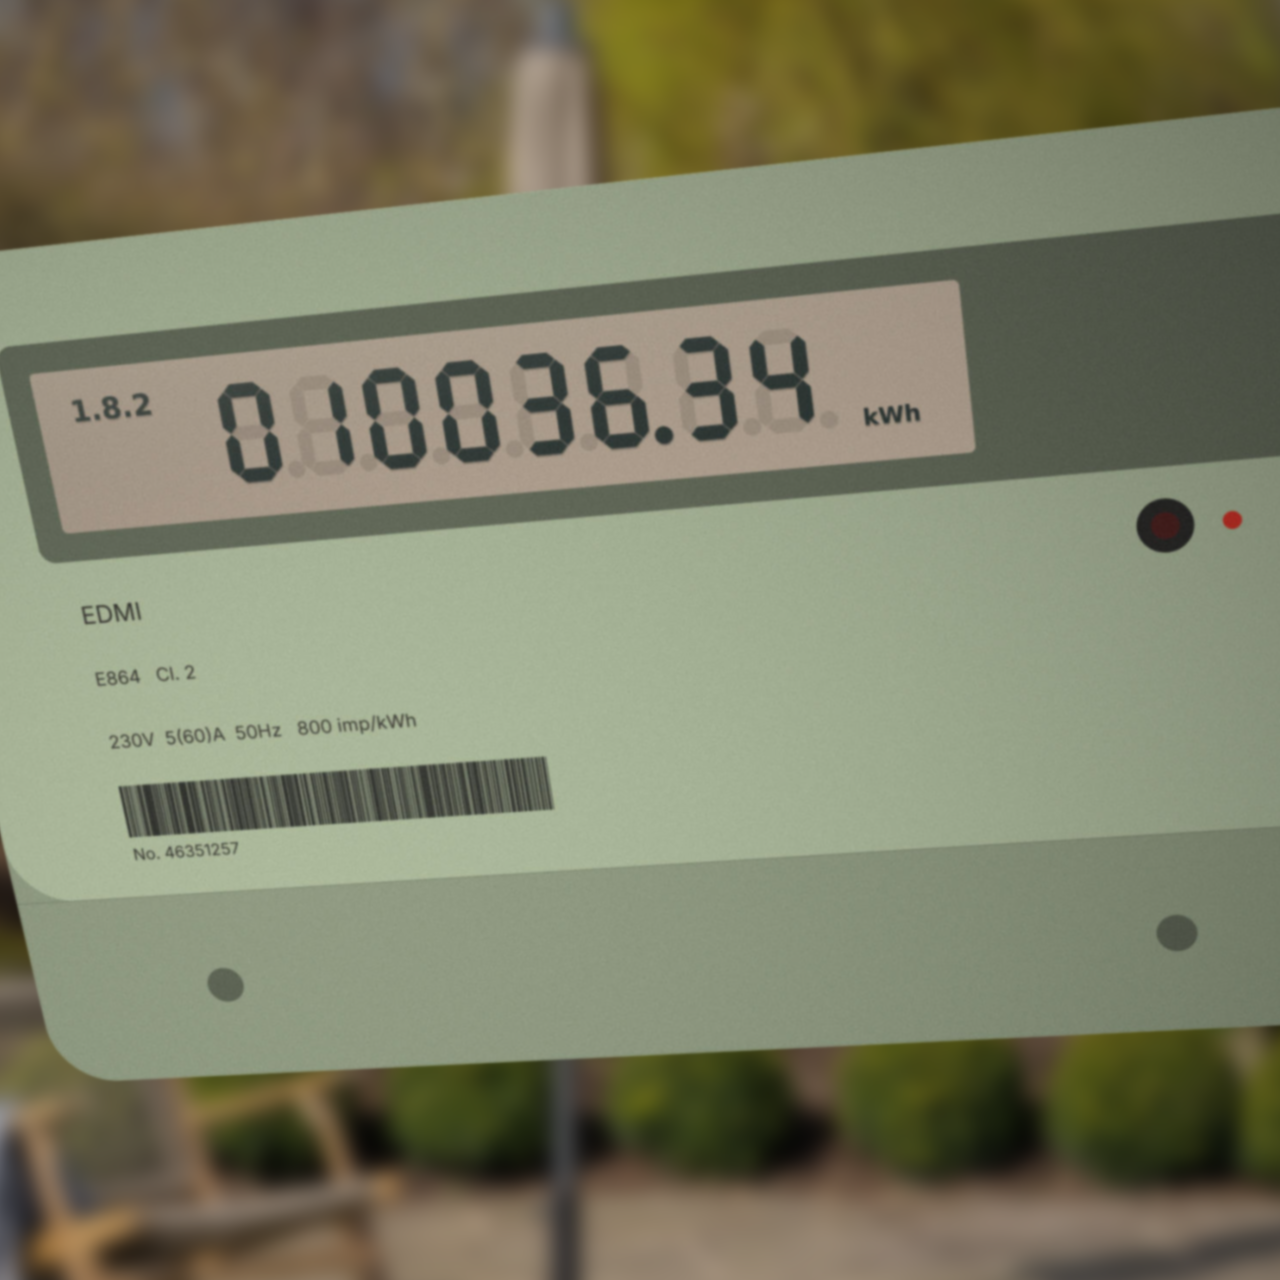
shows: 10036.34 kWh
